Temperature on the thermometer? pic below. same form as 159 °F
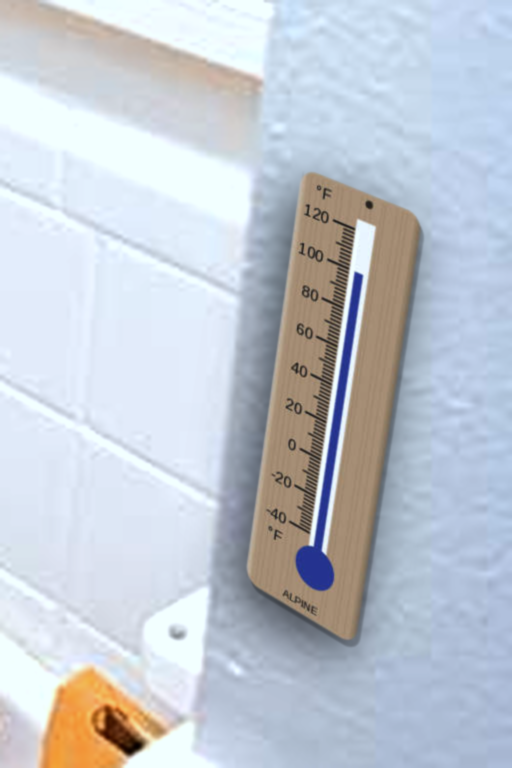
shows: 100 °F
